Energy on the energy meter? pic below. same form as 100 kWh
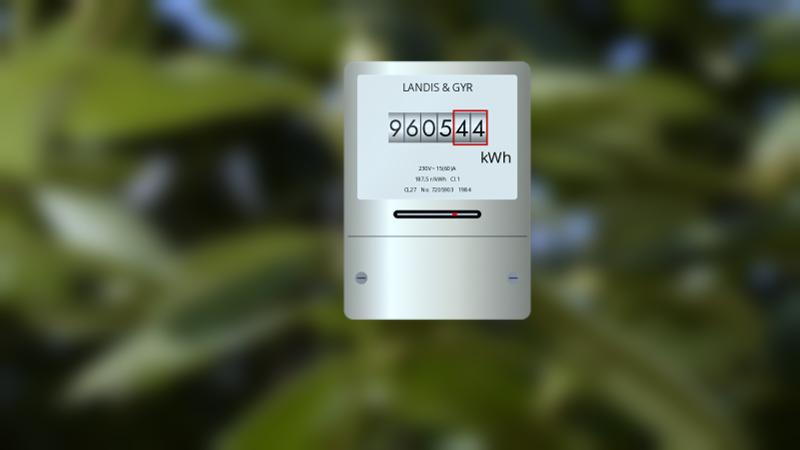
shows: 9605.44 kWh
